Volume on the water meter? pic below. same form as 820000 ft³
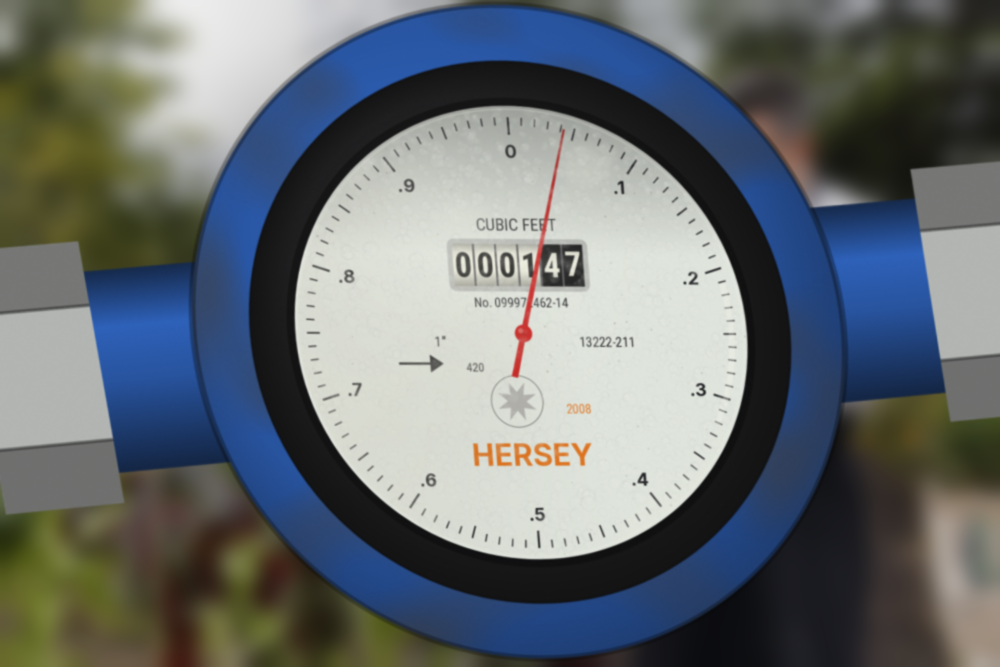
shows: 147.04 ft³
